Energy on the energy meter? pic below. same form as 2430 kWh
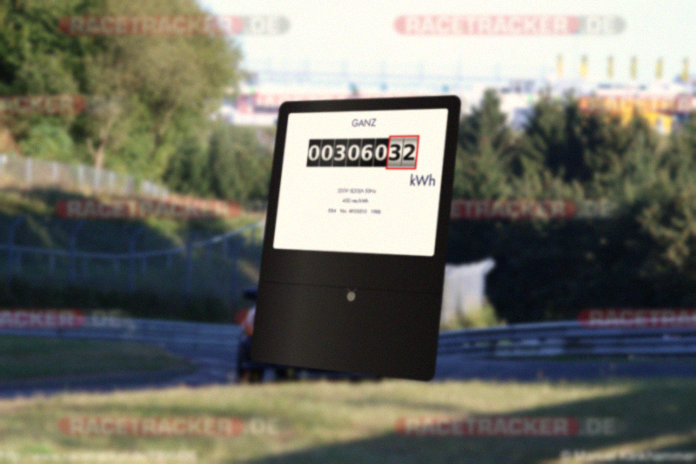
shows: 3060.32 kWh
